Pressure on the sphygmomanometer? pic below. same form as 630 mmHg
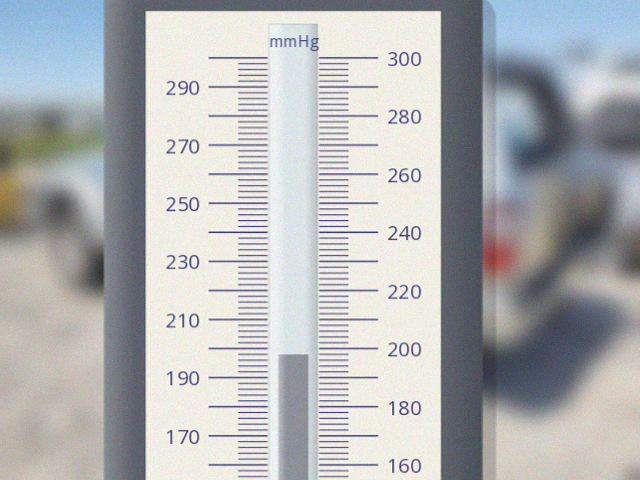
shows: 198 mmHg
